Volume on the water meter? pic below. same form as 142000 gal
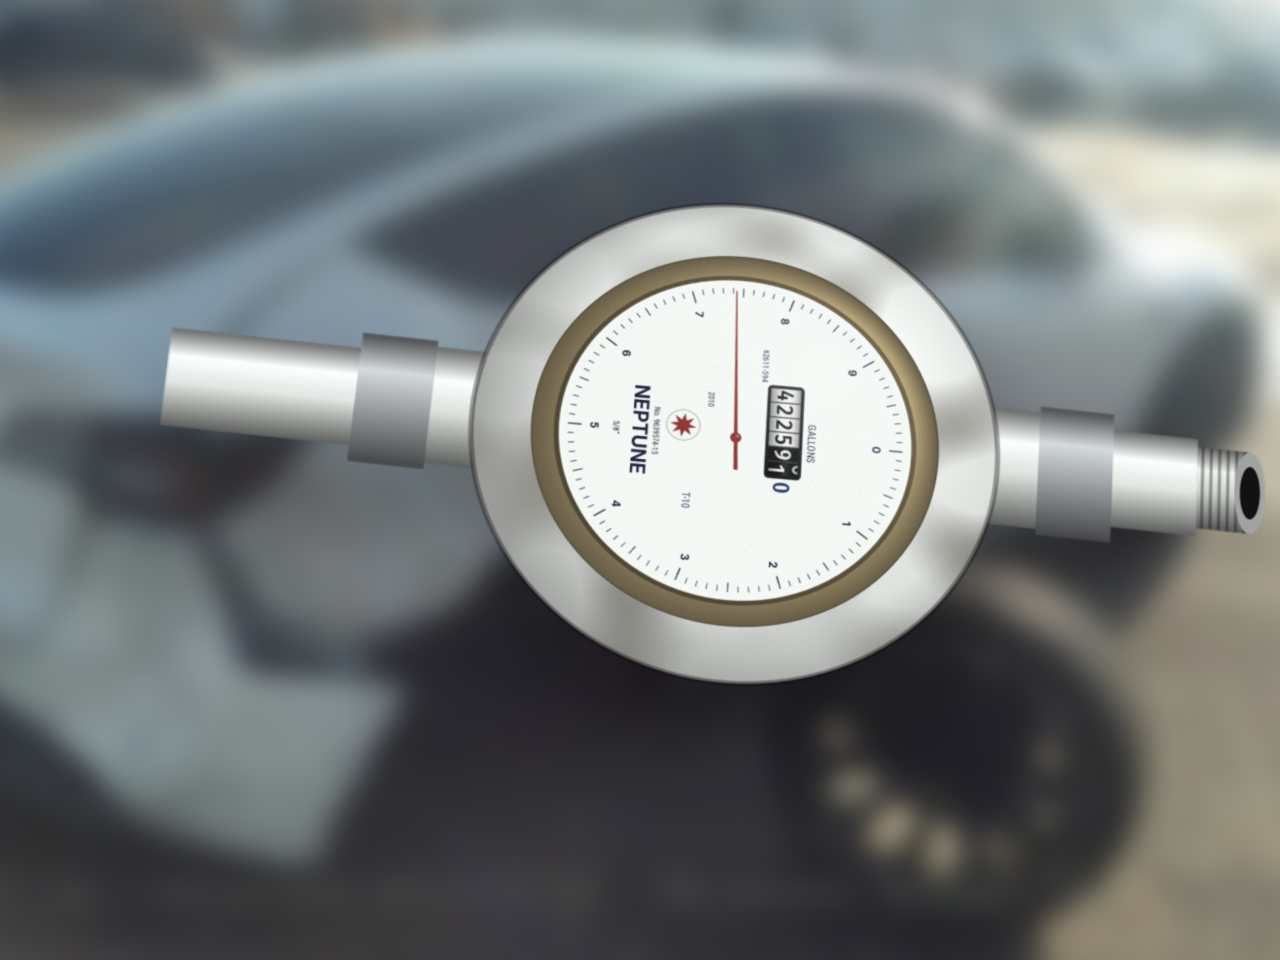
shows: 4225907.4 gal
